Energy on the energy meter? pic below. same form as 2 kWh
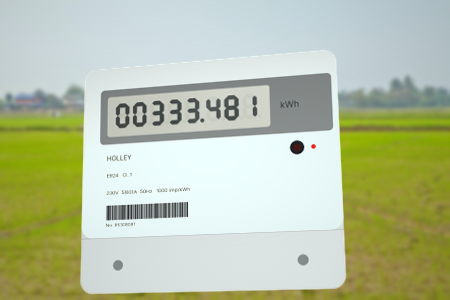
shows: 333.481 kWh
